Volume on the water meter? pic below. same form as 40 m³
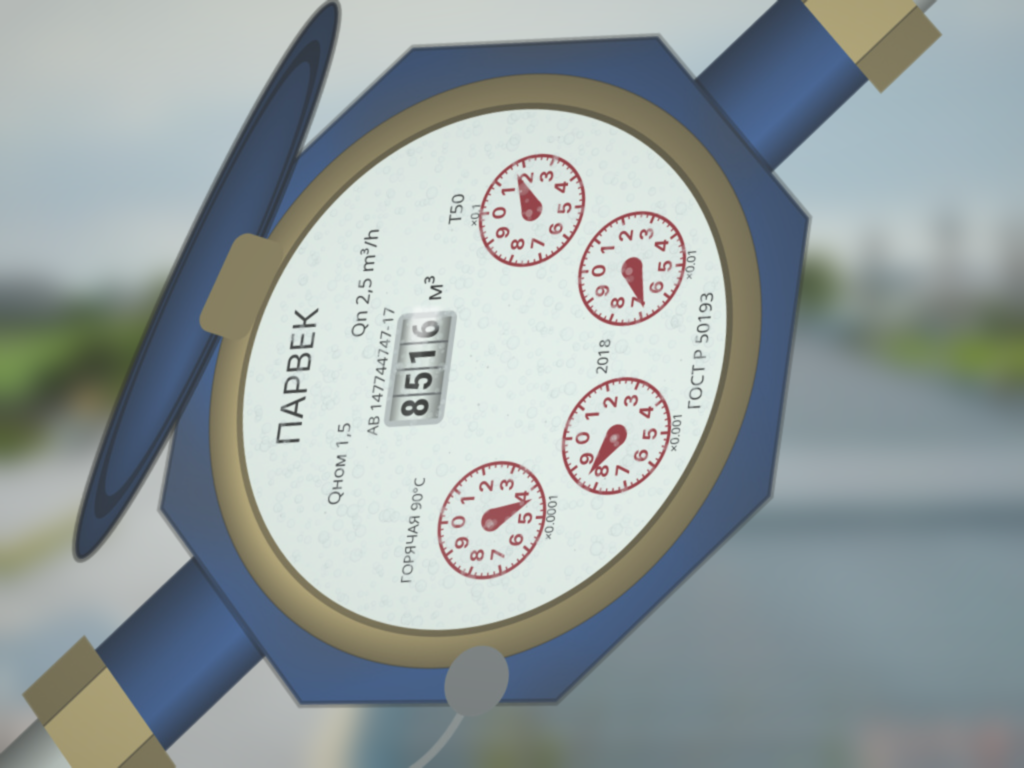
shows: 8516.1684 m³
